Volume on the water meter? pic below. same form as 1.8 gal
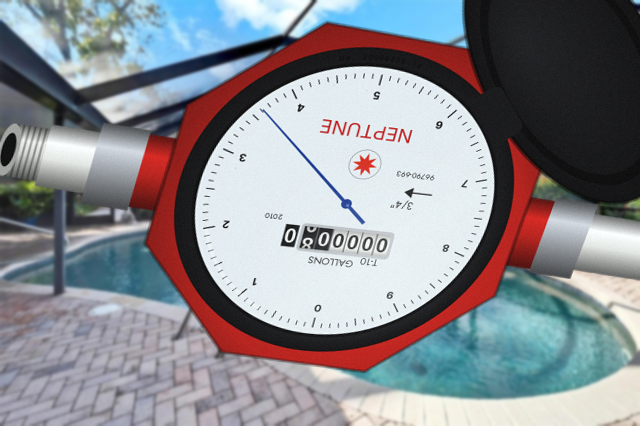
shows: 83.6 gal
